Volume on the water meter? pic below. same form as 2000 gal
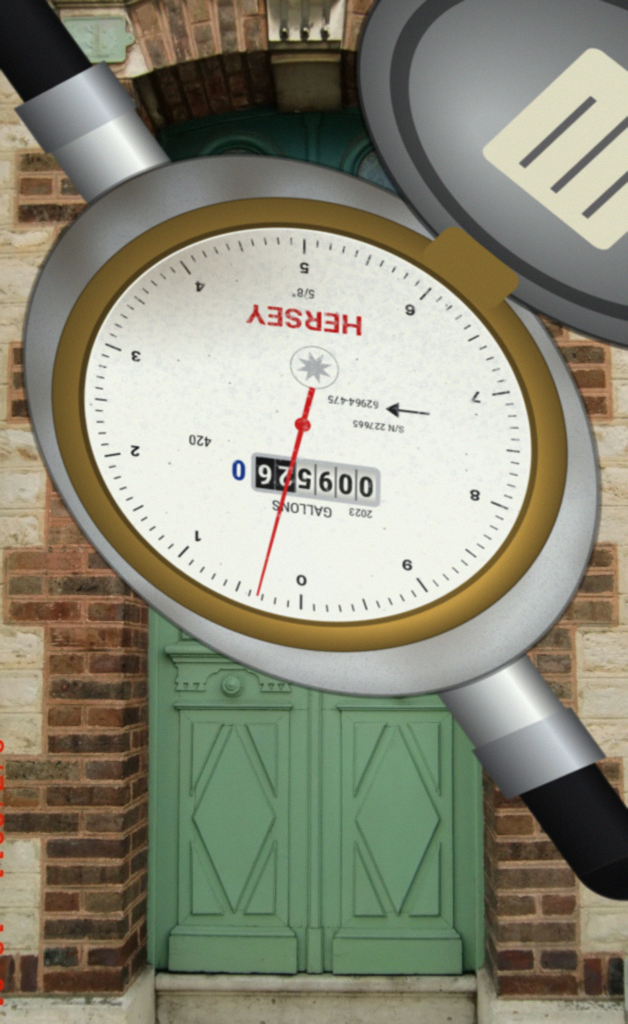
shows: 95260.3 gal
